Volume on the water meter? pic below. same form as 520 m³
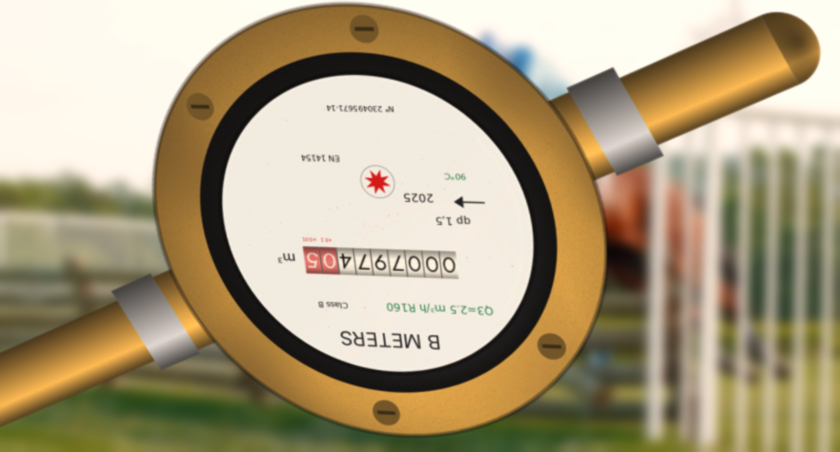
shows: 7974.05 m³
